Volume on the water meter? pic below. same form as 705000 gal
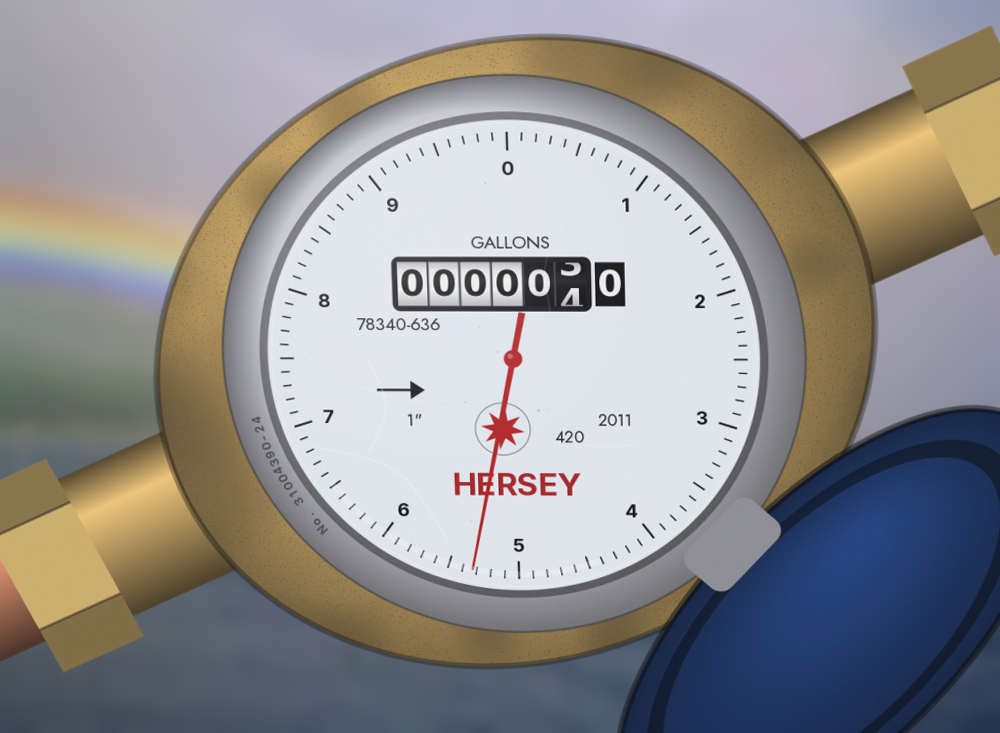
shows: 35.3 gal
